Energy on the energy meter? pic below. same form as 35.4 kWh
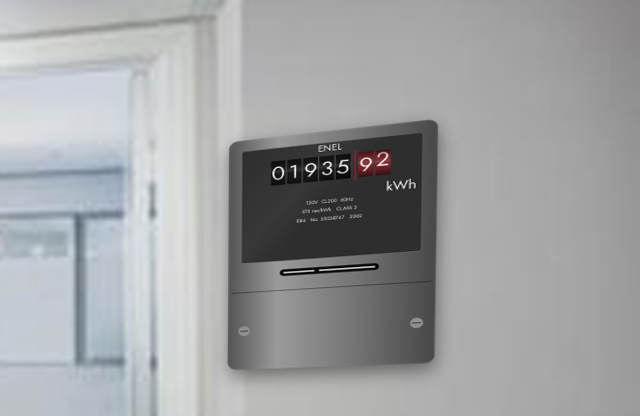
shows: 1935.92 kWh
